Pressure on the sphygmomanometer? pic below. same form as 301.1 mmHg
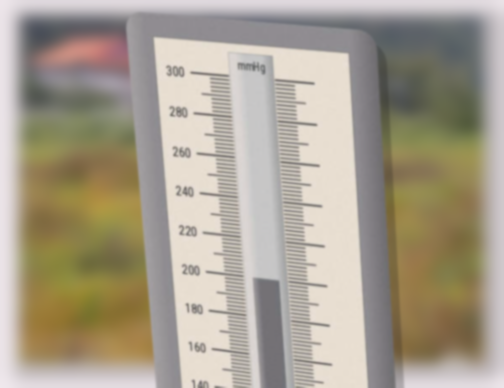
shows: 200 mmHg
